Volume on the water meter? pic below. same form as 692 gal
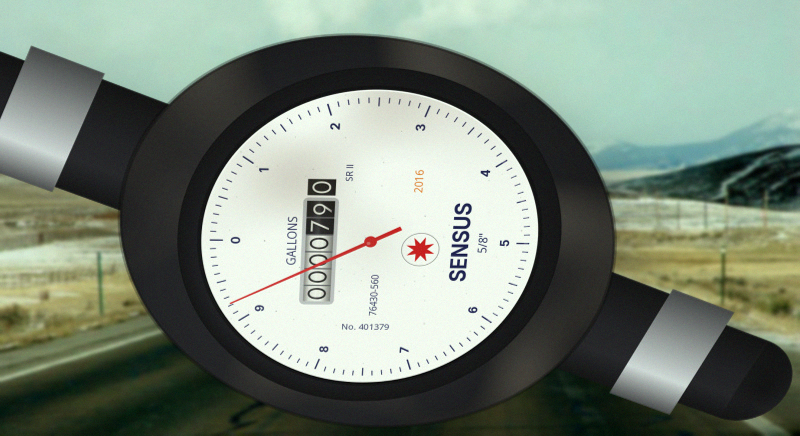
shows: 789.2 gal
